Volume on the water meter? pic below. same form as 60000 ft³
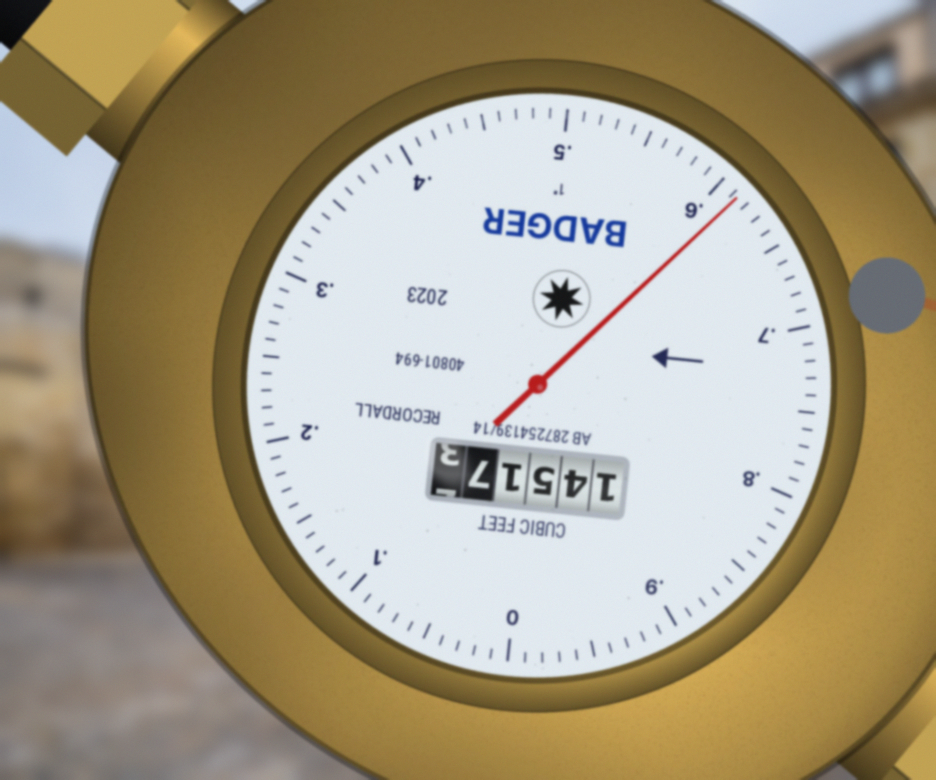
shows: 145172.61 ft³
